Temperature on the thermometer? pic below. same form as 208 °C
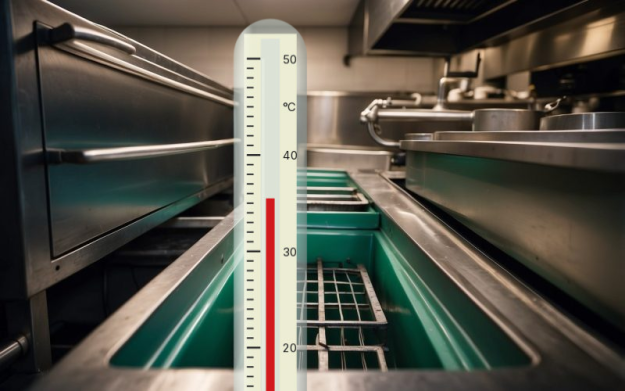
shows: 35.5 °C
